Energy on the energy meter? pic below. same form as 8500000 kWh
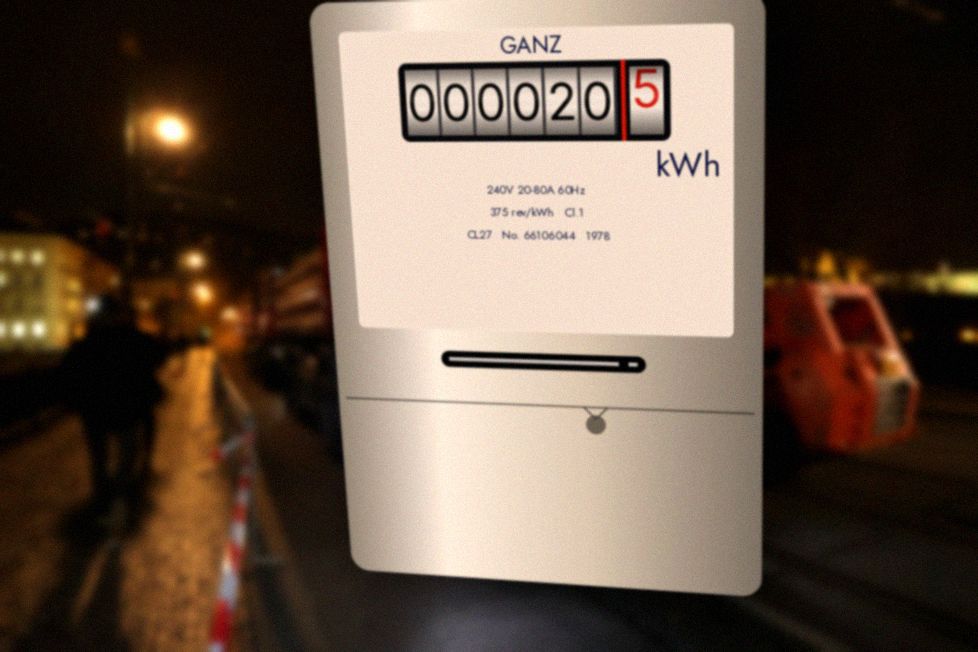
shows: 20.5 kWh
